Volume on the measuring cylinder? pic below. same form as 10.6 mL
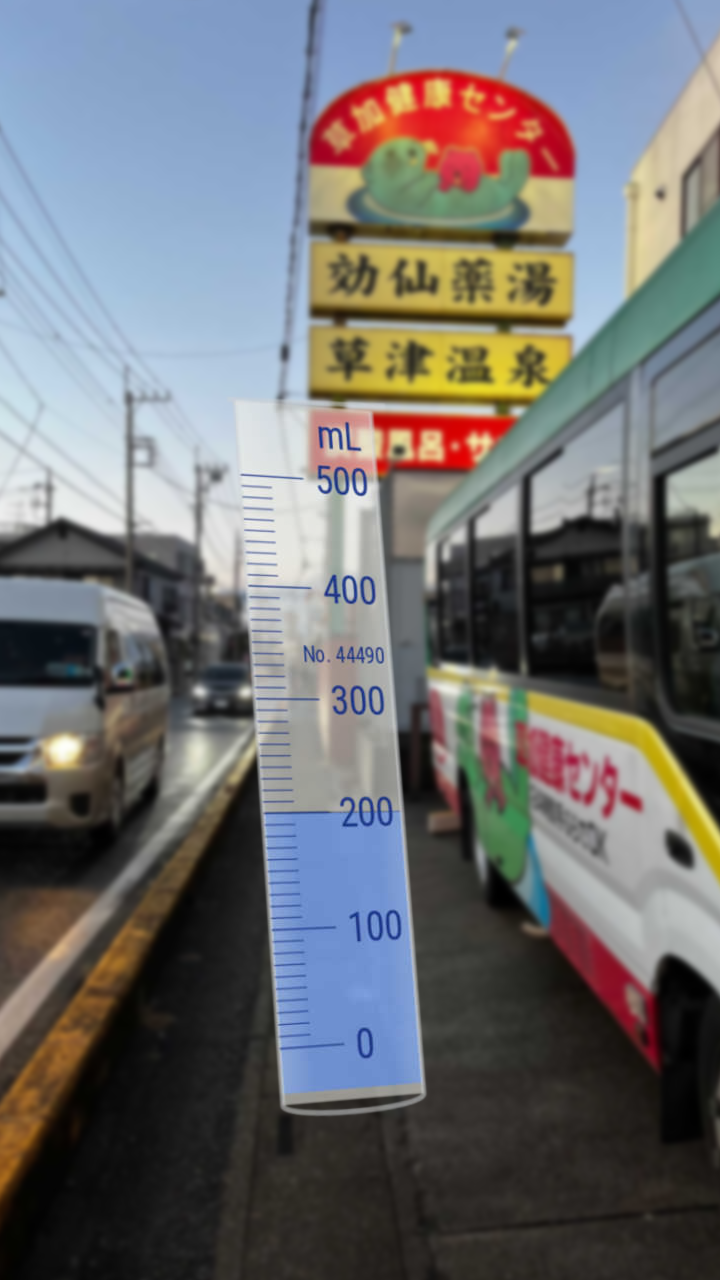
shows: 200 mL
